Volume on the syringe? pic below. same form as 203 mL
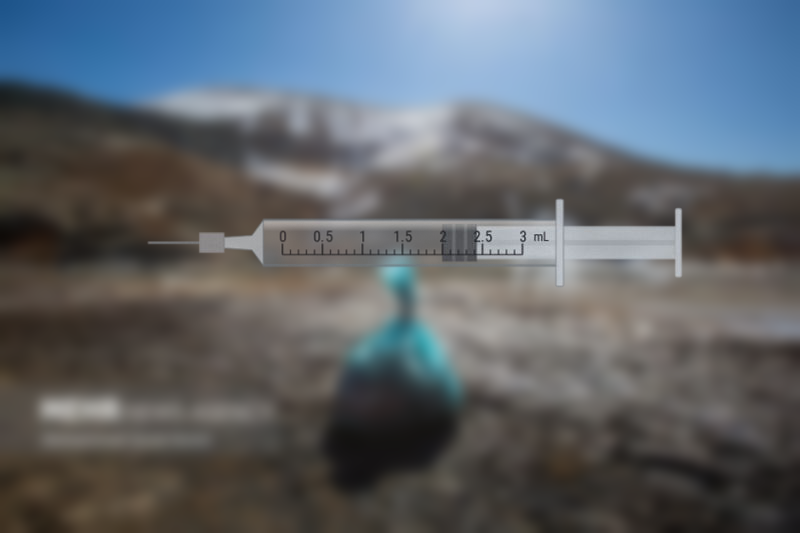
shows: 2 mL
